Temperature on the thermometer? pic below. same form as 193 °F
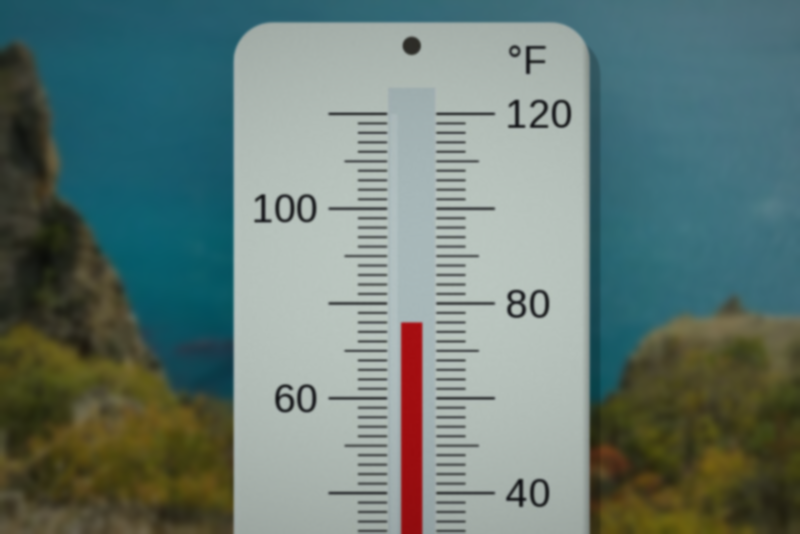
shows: 76 °F
